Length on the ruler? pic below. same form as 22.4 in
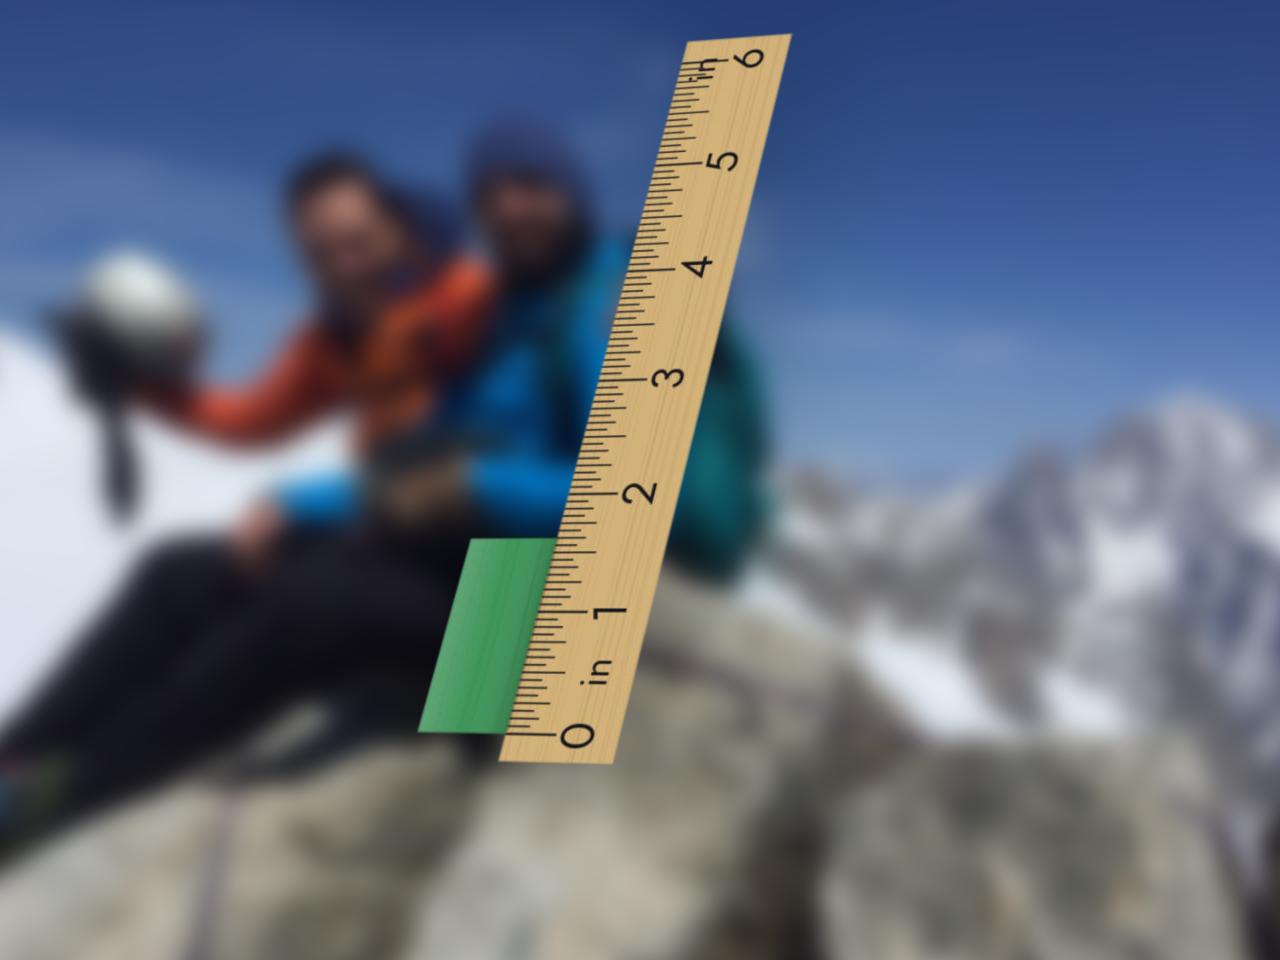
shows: 1.625 in
